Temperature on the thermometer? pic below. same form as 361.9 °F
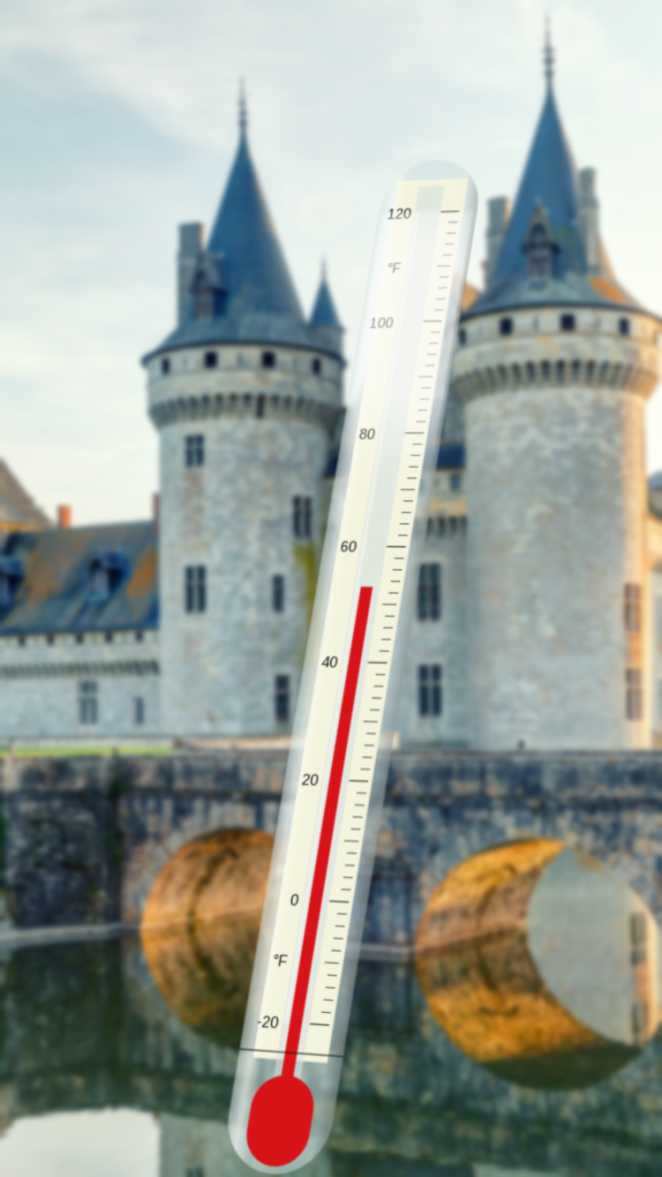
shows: 53 °F
